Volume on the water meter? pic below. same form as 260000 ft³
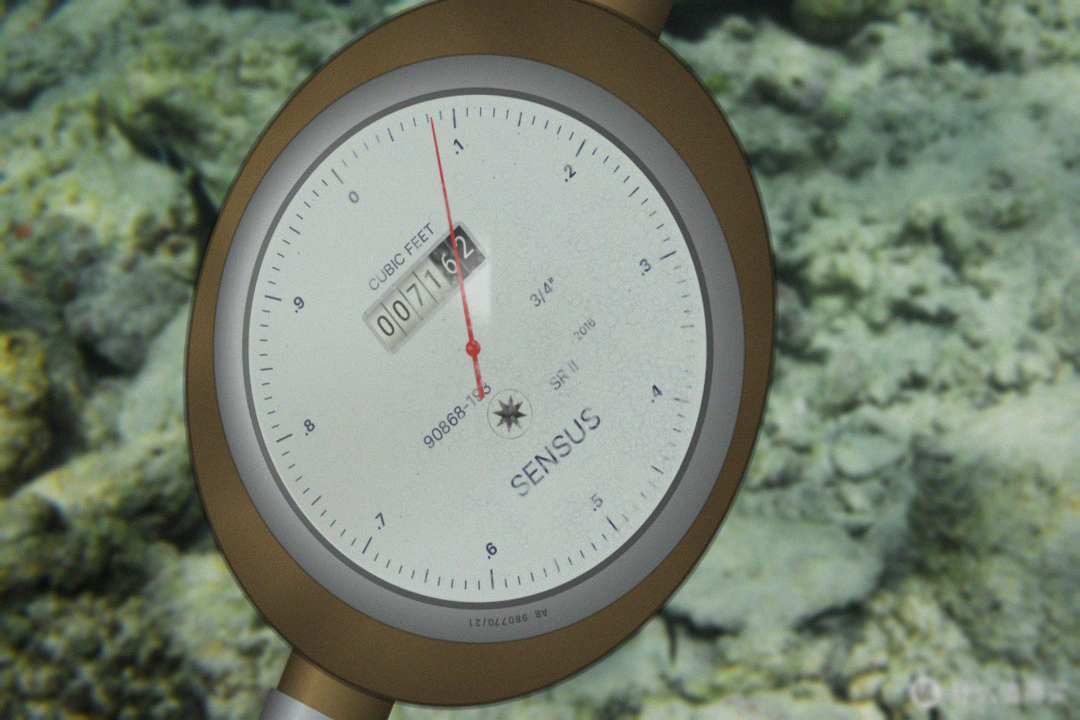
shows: 7162.08 ft³
